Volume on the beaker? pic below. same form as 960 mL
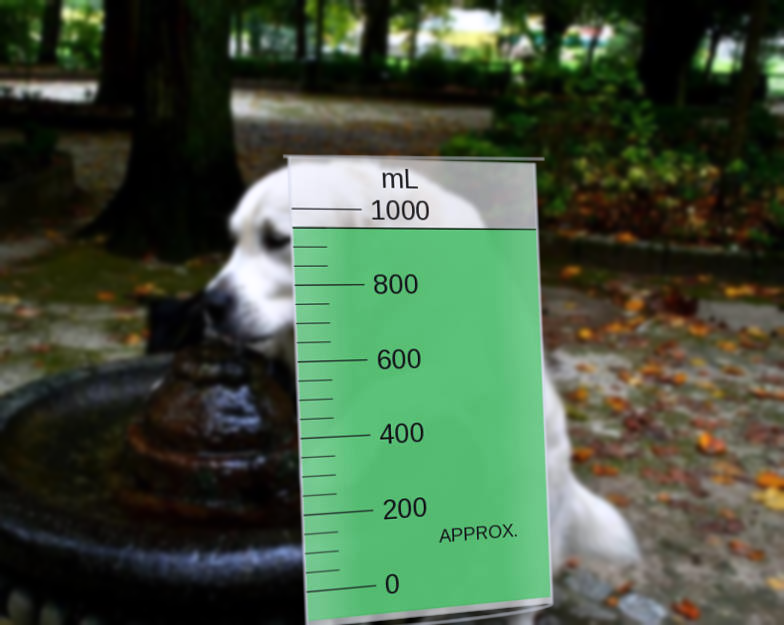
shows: 950 mL
